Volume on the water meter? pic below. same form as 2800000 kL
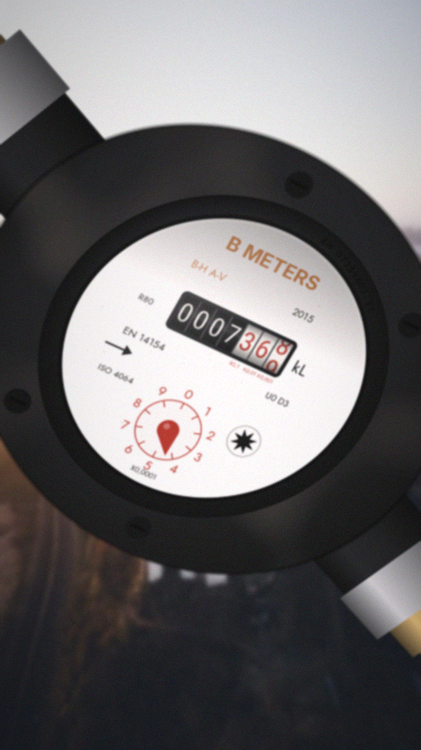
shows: 7.3684 kL
